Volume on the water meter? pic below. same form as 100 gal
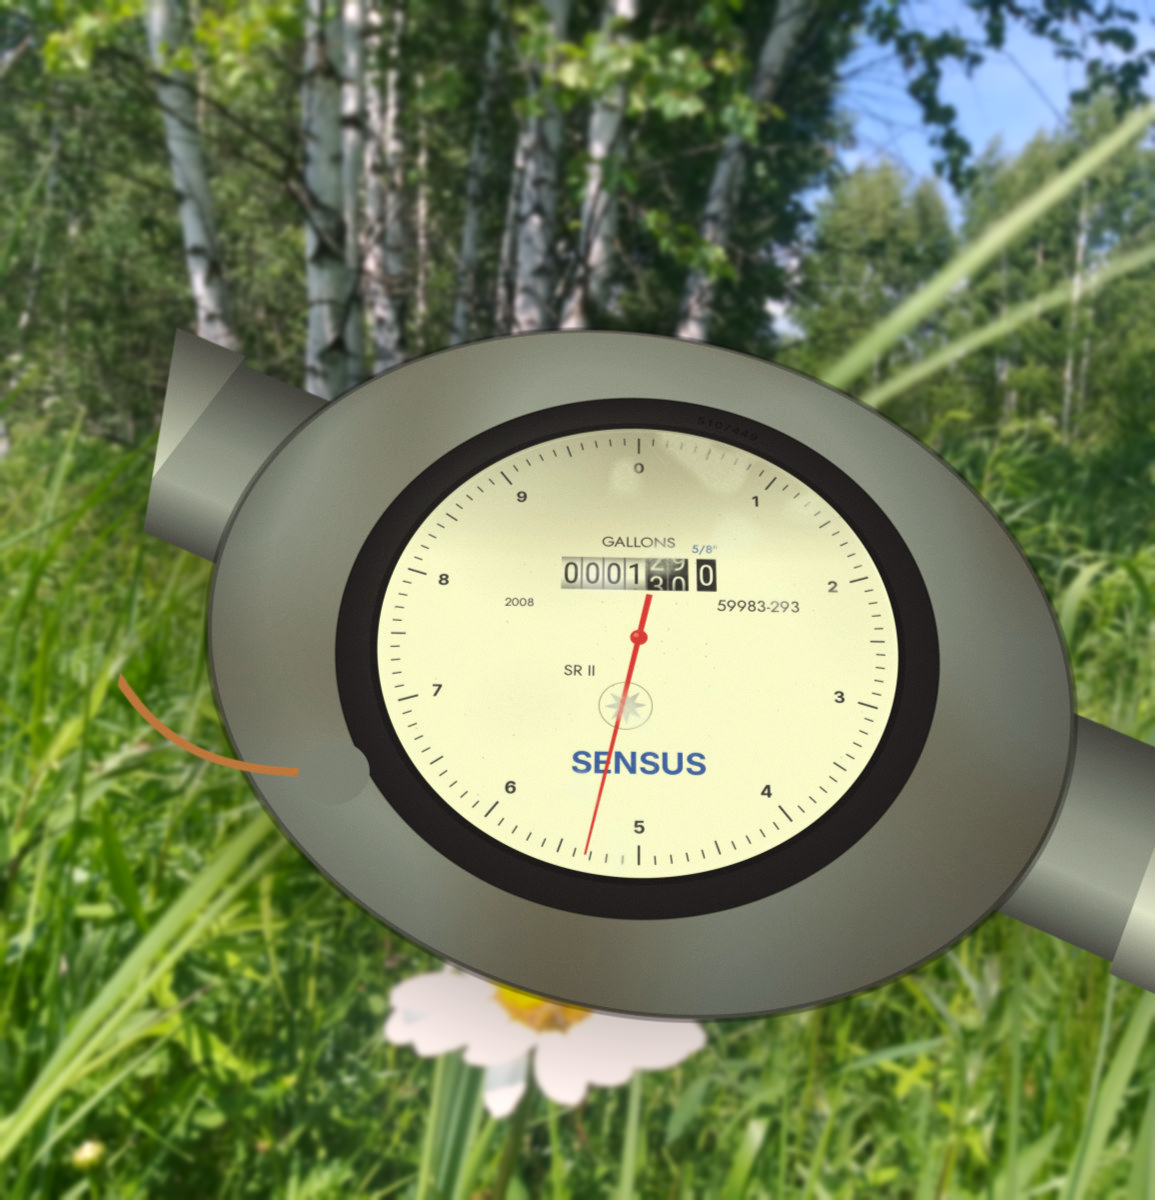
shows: 1295.3 gal
